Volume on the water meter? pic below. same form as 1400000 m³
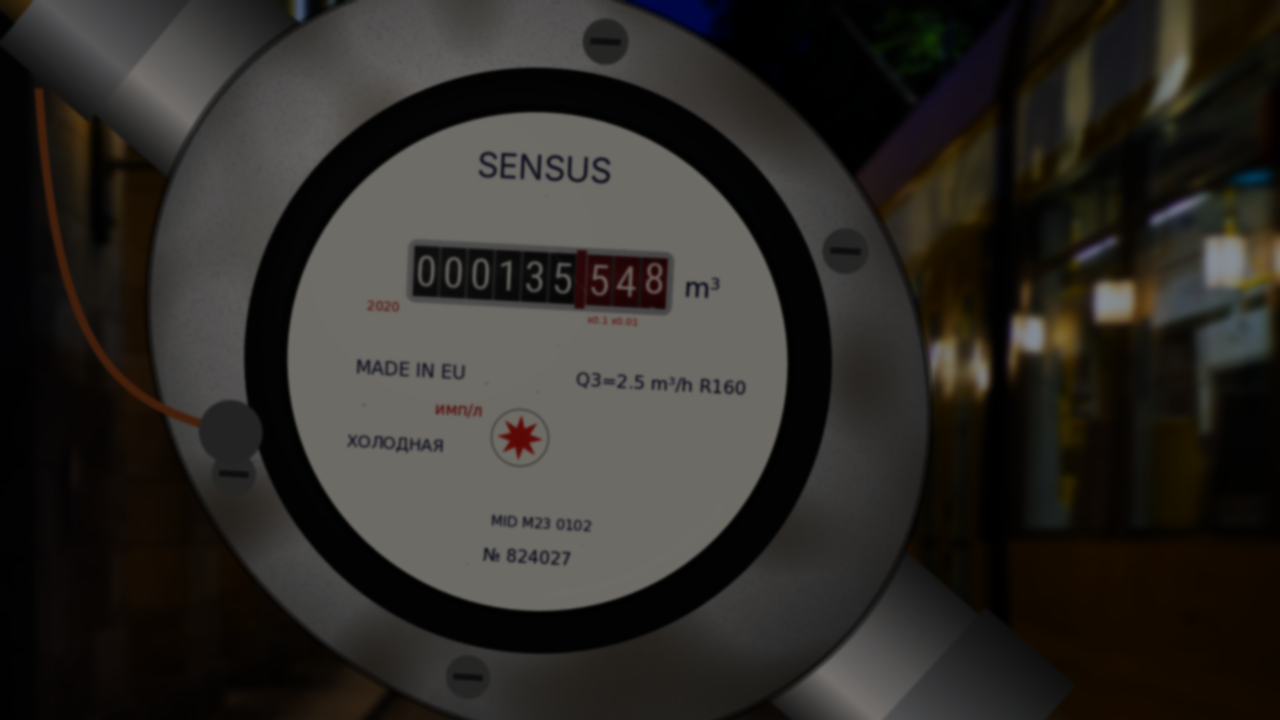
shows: 135.548 m³
